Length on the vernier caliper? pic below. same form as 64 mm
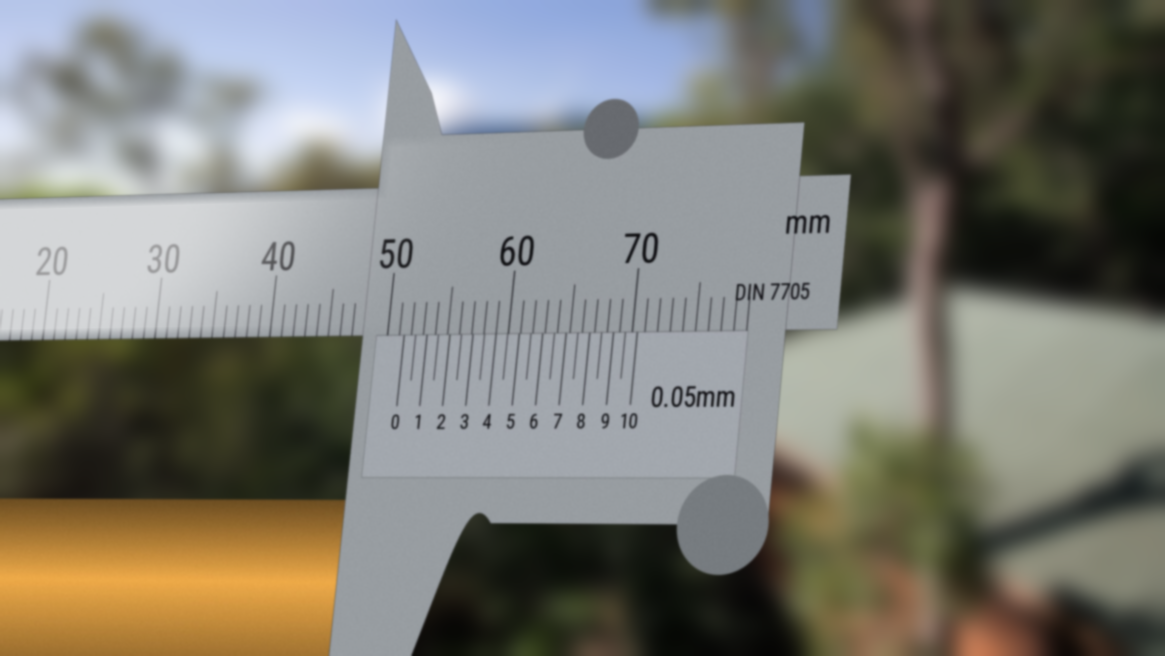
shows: 51.4 mm
